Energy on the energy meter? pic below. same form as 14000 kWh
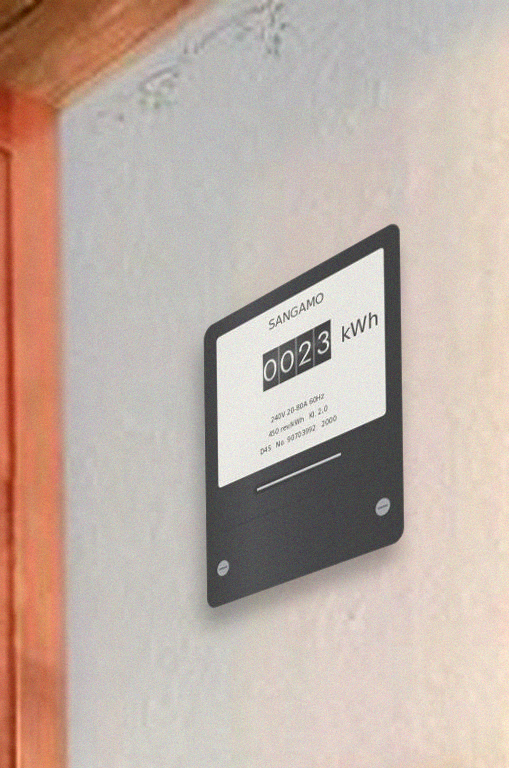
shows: 23 kWh
